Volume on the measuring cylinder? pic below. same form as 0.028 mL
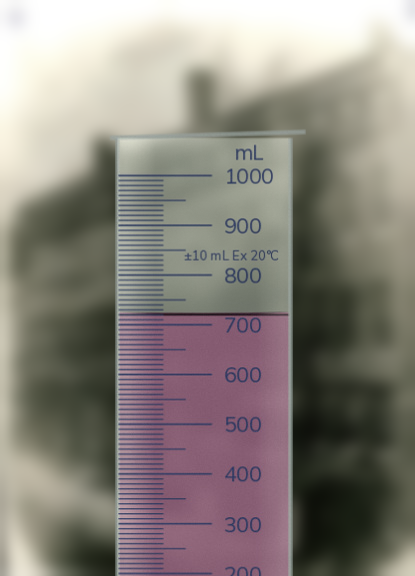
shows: 720 mL
